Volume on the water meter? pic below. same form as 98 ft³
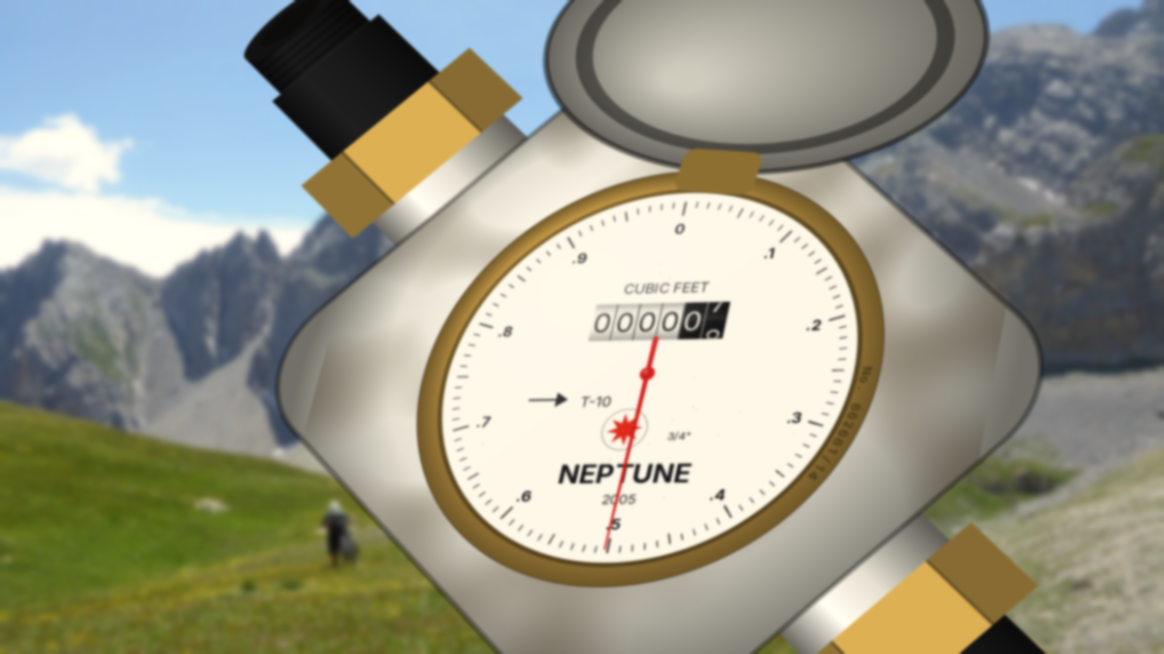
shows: 7.50 ft³
